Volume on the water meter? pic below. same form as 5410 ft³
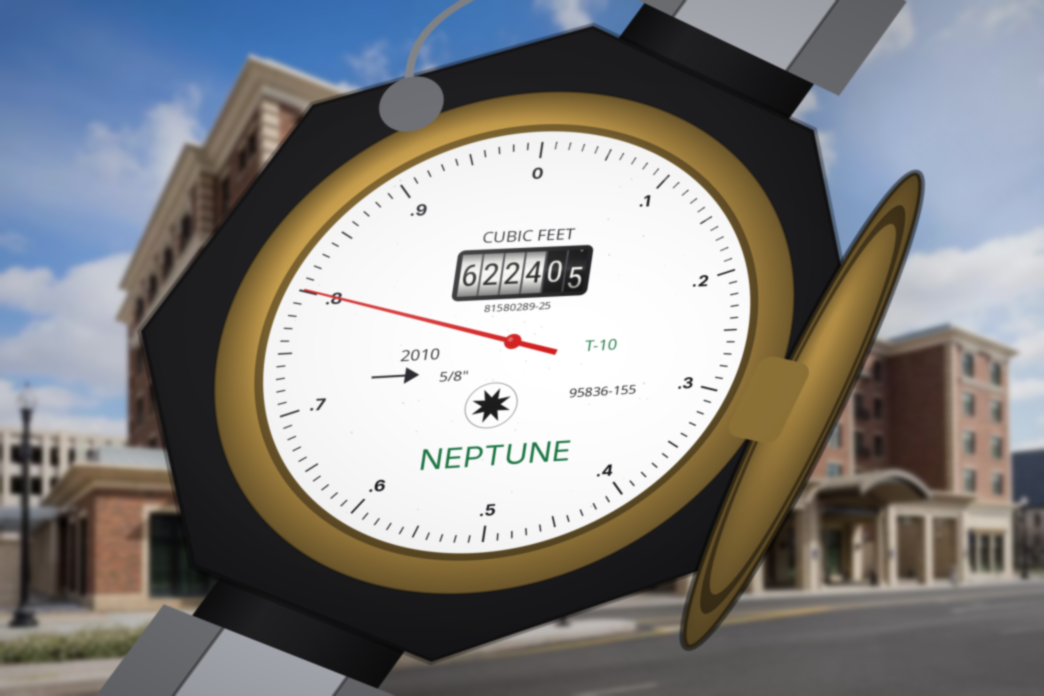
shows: 622404.80 ft³
